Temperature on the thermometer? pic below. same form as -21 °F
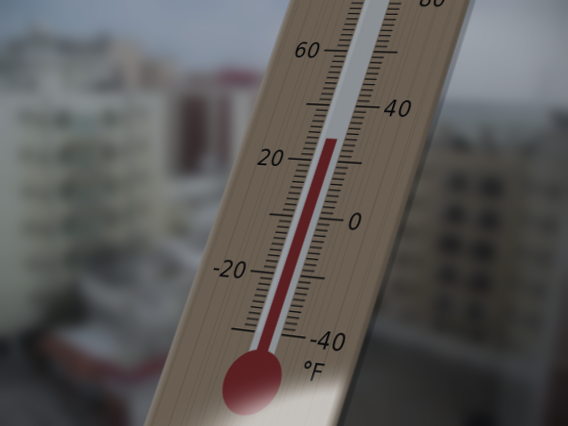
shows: 28 °F
